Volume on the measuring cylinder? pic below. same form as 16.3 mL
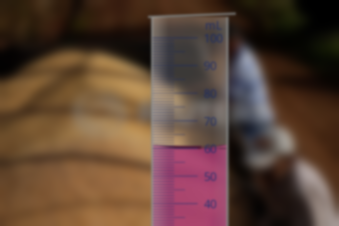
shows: 60 mL
